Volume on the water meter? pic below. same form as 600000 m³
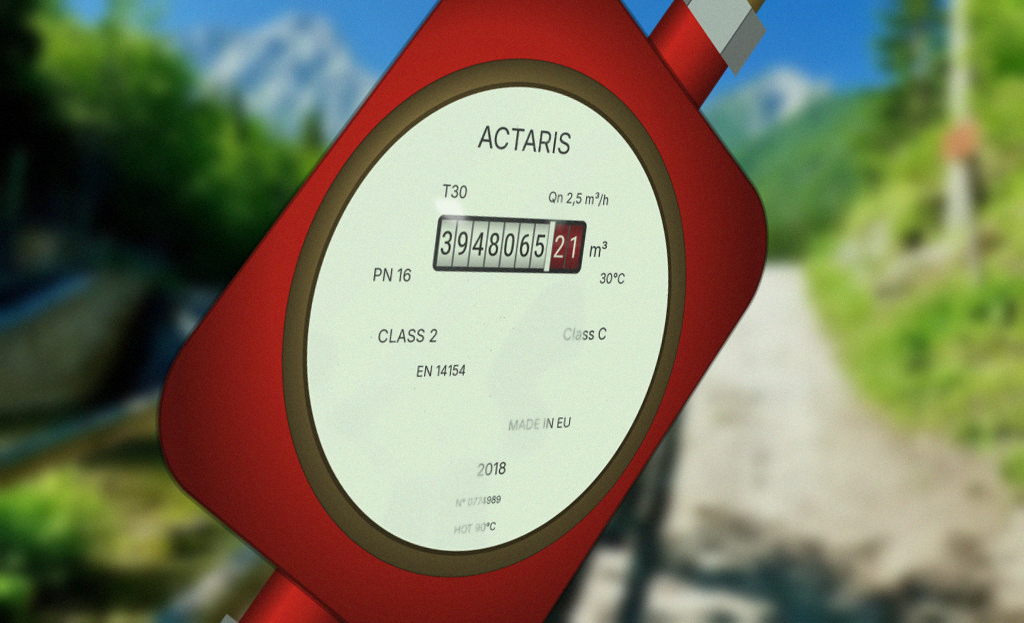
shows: 3948065.21 m³
